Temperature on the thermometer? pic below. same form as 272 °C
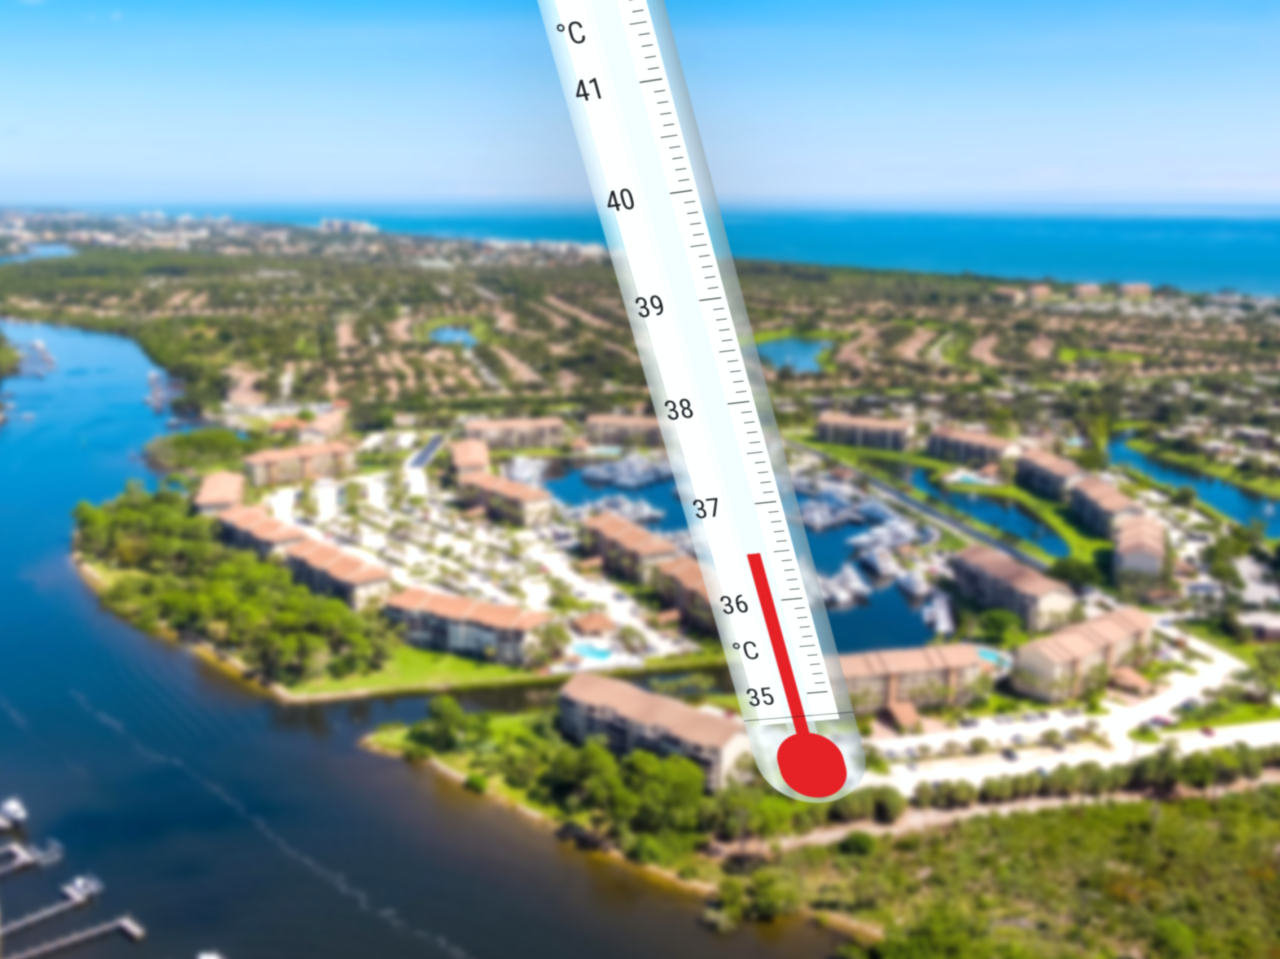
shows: 36.5 °C
